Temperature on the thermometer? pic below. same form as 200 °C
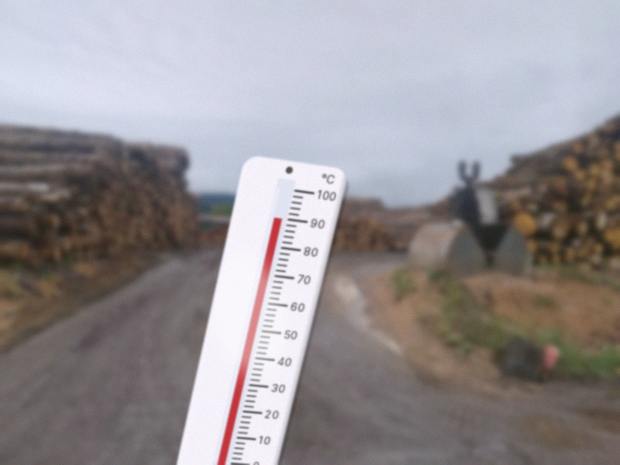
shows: 90 °C
